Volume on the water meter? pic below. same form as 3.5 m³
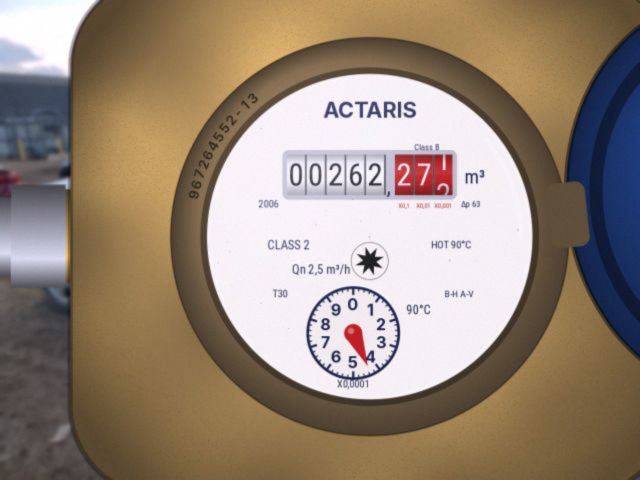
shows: 262.2714 m³
